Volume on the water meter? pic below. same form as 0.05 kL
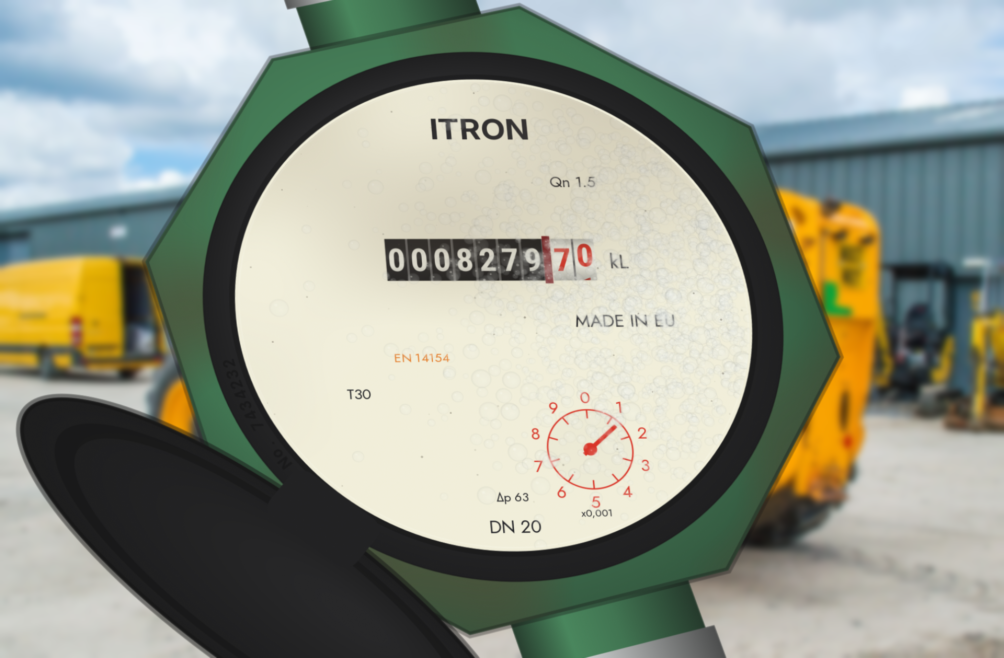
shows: 8279.701 kL
